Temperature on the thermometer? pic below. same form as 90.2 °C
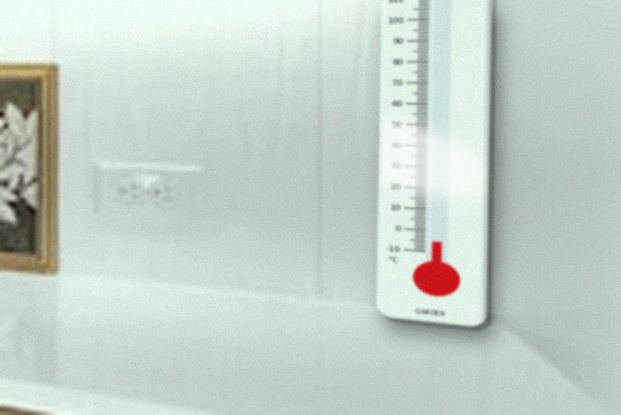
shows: -5 °C
